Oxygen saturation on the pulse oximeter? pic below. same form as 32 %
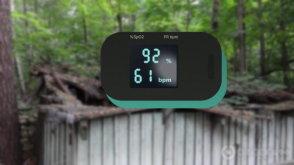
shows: 92 %
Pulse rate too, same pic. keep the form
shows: 61 bpm
